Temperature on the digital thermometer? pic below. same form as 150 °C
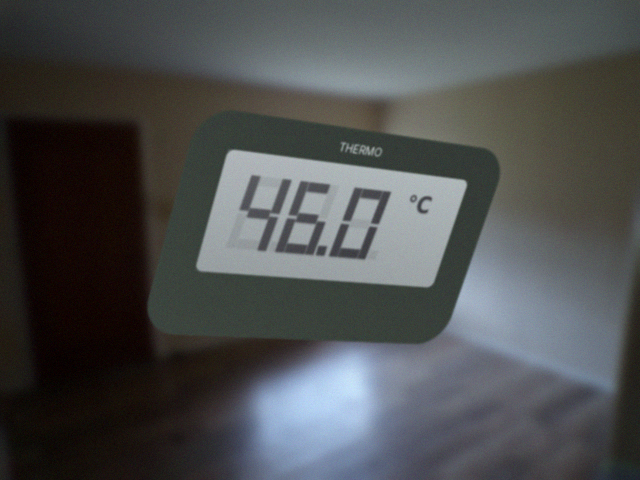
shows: 46.0 °C
